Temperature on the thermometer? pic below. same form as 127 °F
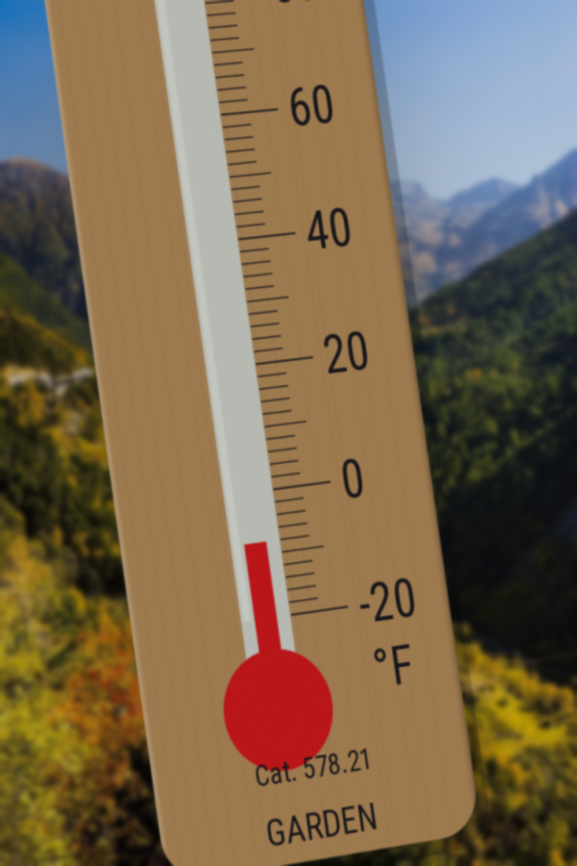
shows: -8 °F
